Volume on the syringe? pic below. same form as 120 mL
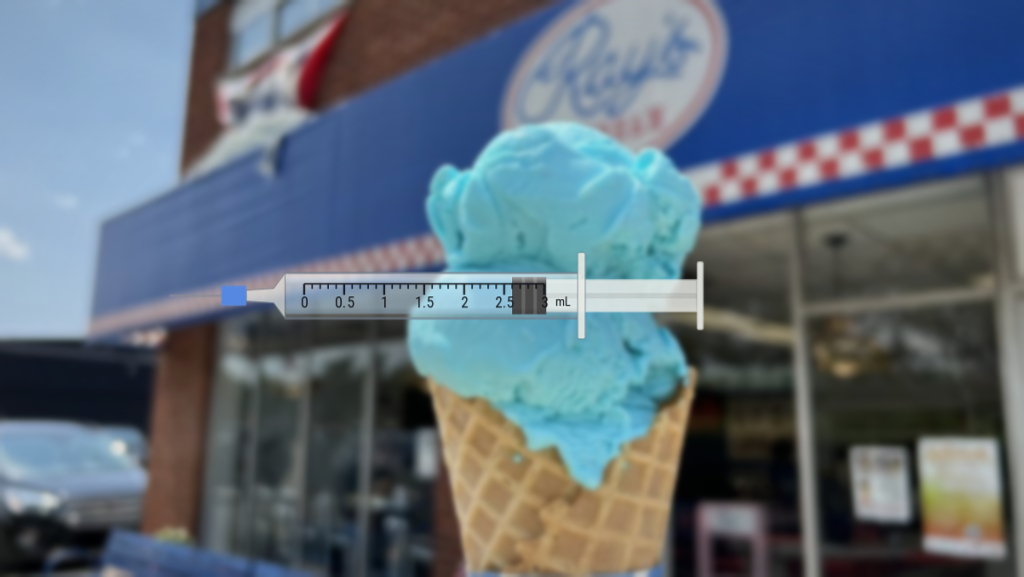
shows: 2.6 mL
